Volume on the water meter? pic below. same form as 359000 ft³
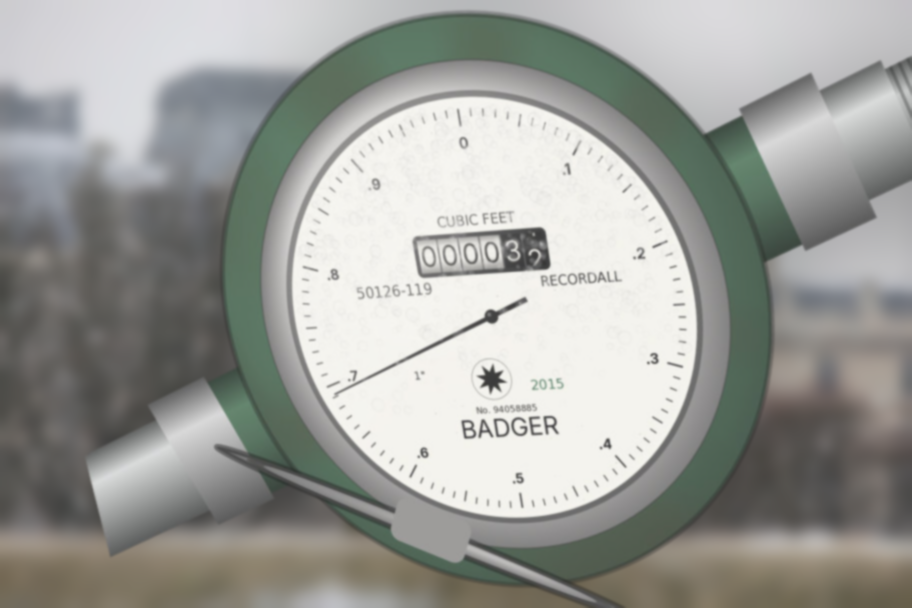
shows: 31.69 ft³
